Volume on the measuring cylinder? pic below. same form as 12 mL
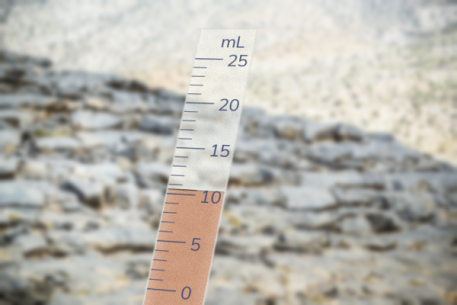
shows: 10.5 mL
